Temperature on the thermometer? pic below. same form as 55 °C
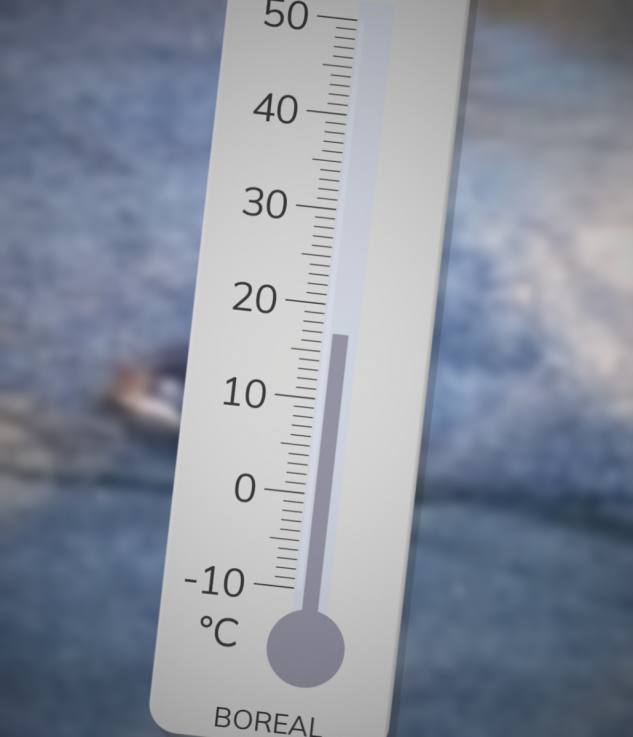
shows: 17 °C
